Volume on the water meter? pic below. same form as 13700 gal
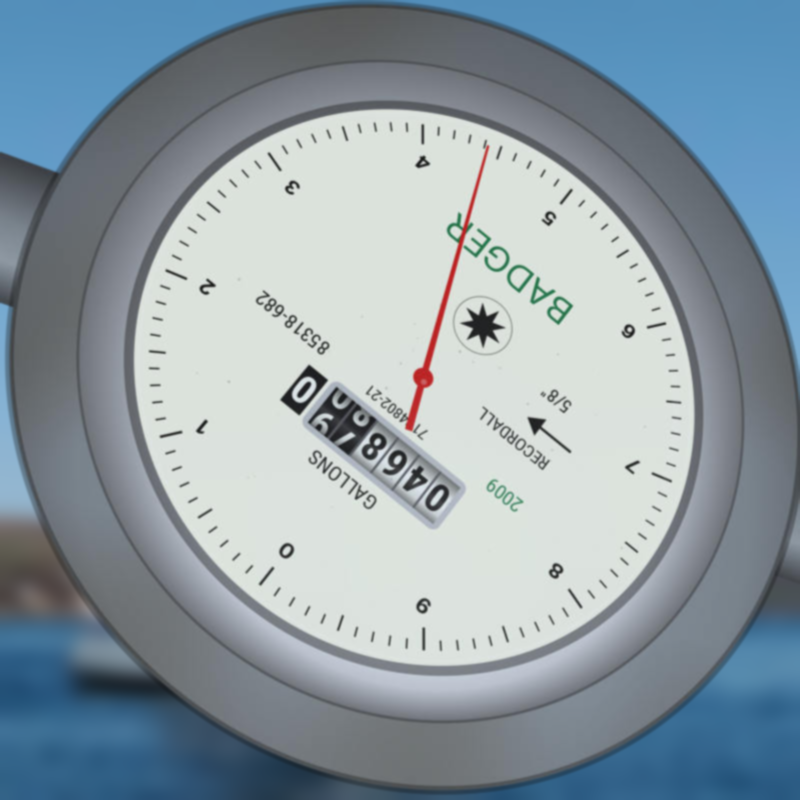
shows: 468794.4 gal
